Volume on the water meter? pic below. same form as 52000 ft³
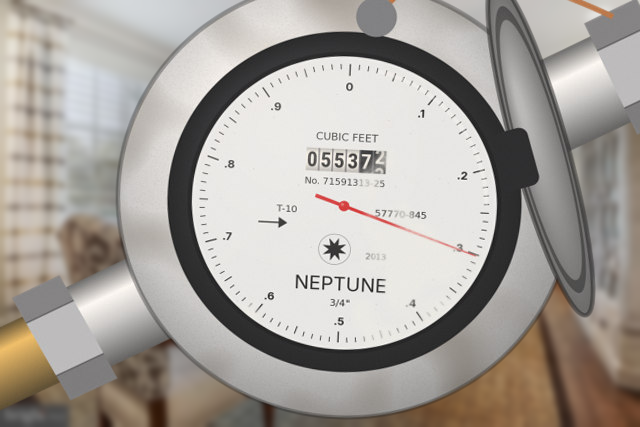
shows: 55372.30 ft³
